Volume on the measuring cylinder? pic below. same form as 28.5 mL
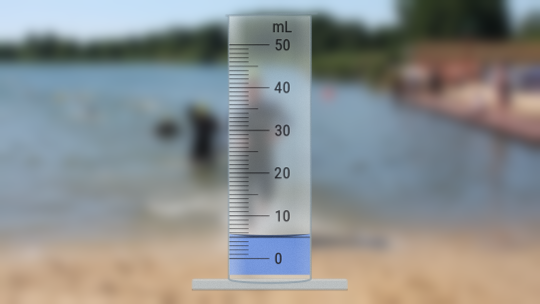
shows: 5 mL
